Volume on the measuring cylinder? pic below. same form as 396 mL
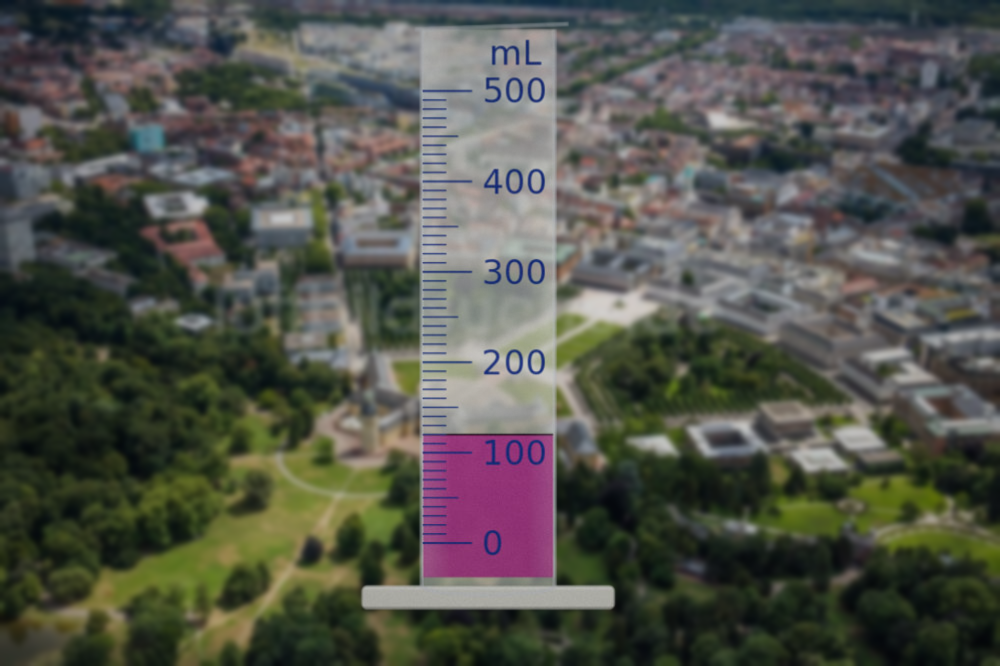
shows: 120 mL
